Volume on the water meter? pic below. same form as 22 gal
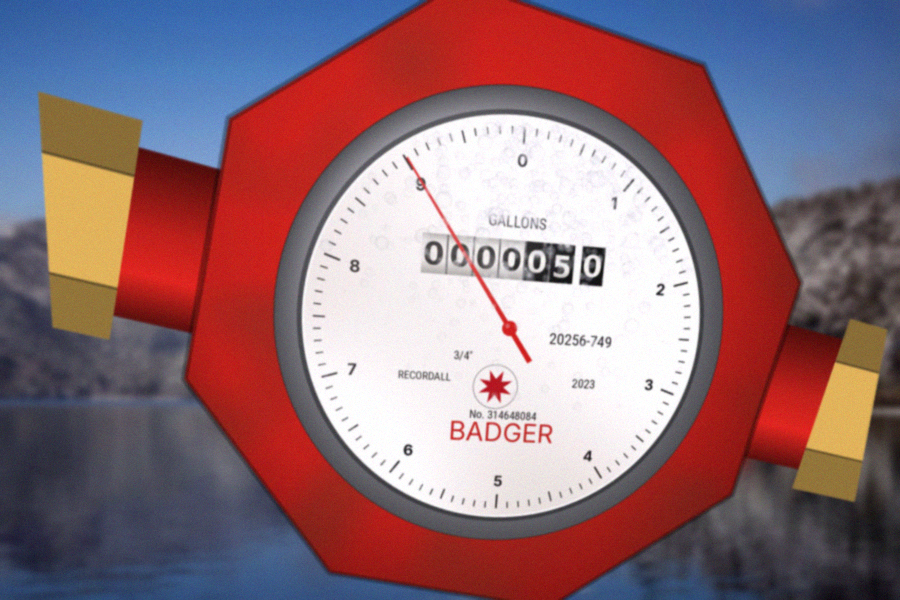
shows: 49.0 gal
